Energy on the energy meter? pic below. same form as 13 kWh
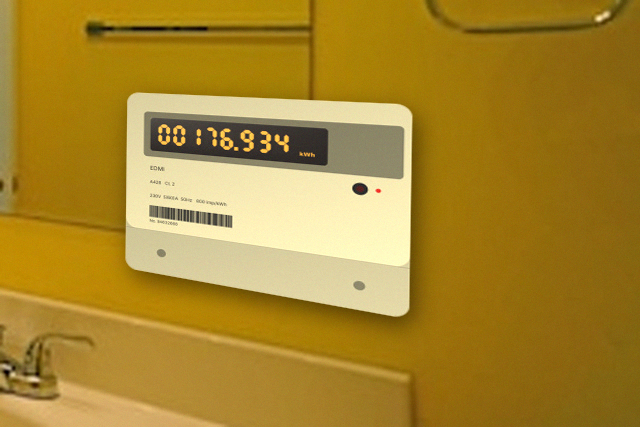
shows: 176.934 kWh
